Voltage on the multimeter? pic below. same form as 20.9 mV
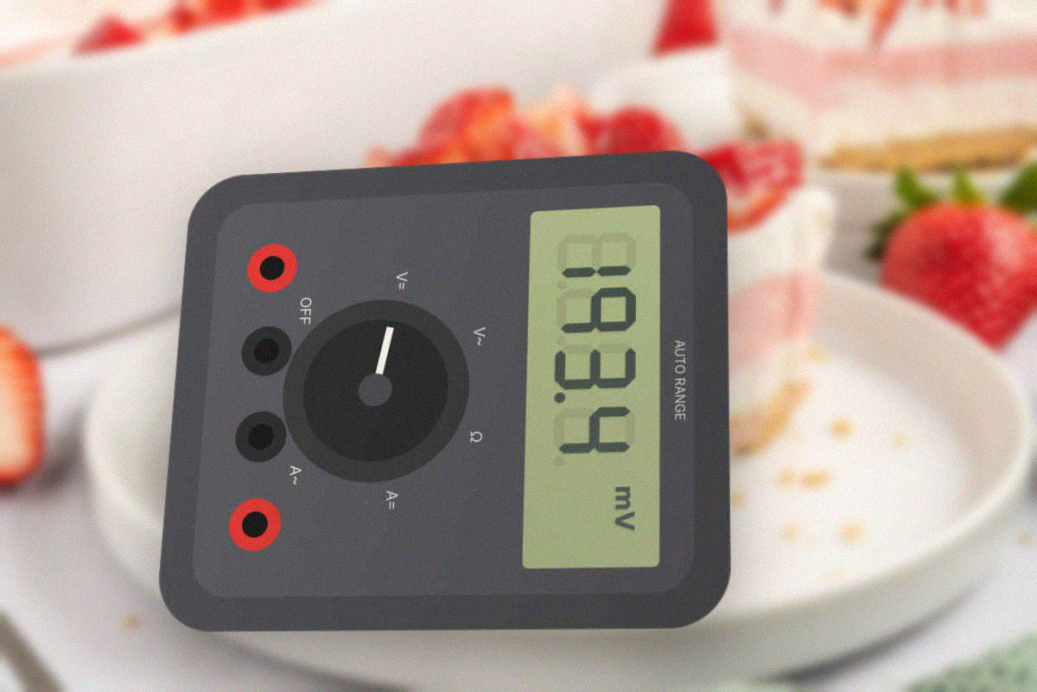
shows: 193.4 mV
